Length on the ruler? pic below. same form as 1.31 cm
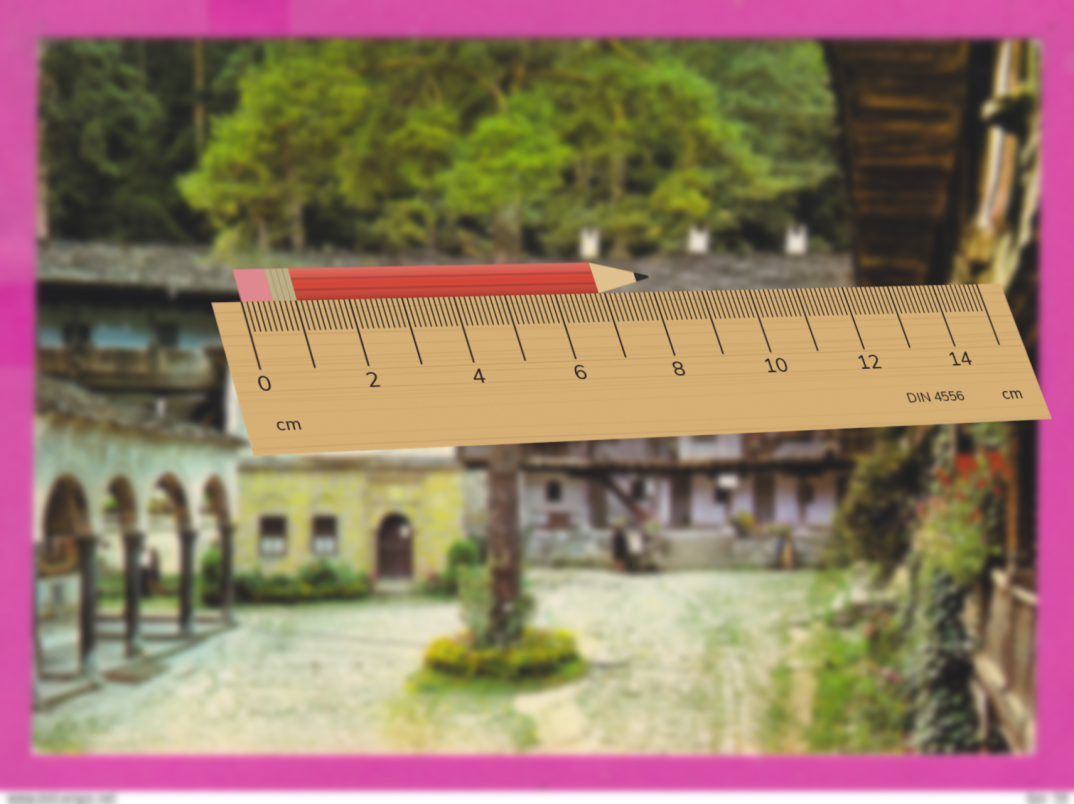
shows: 8 cm
